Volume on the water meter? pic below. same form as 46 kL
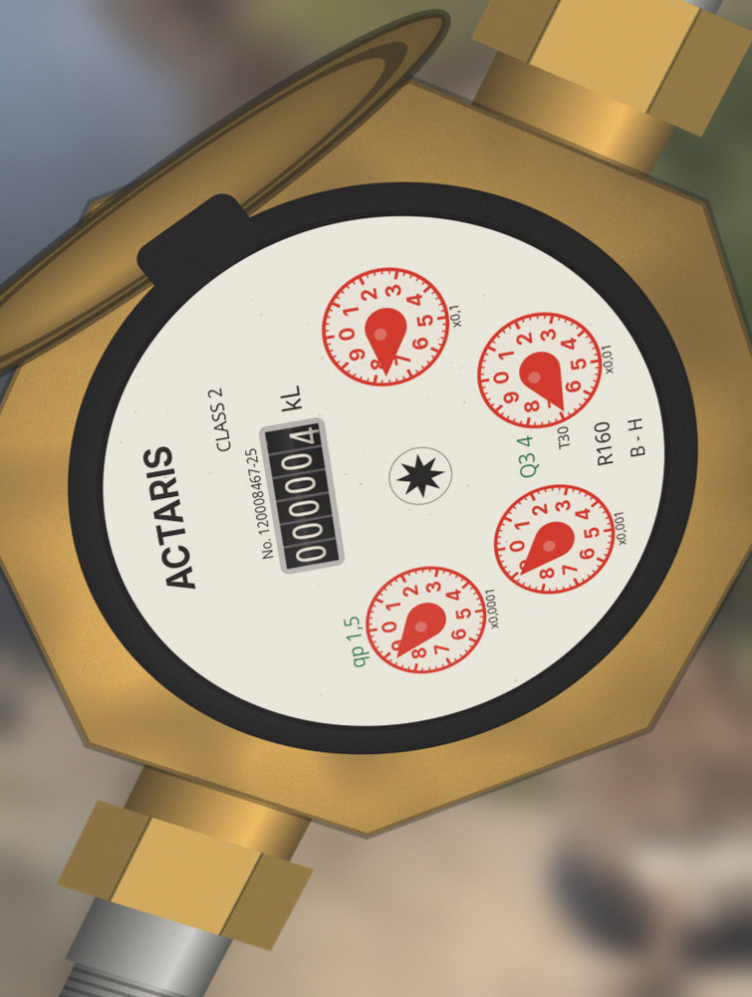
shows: 3.7688 kL
